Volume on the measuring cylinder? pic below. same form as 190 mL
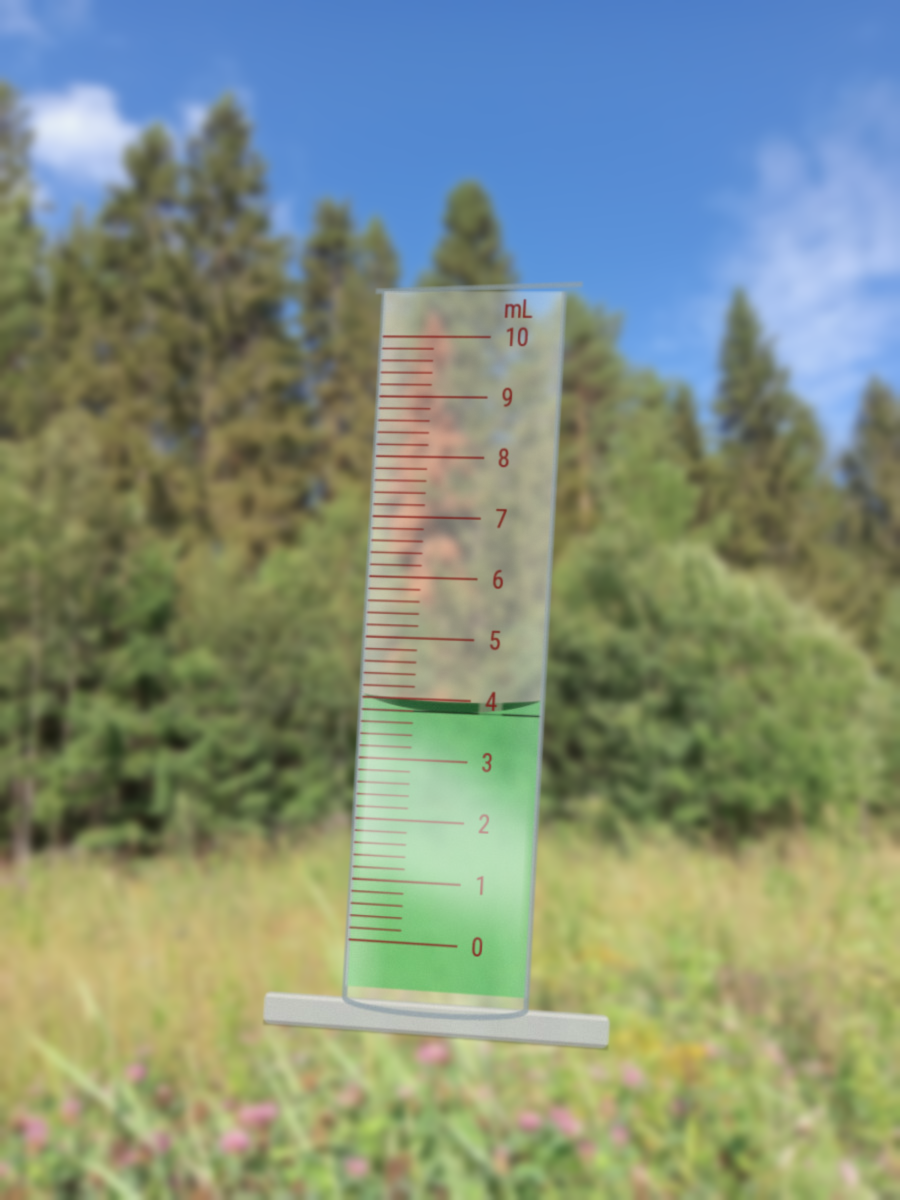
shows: 3.8 mL
